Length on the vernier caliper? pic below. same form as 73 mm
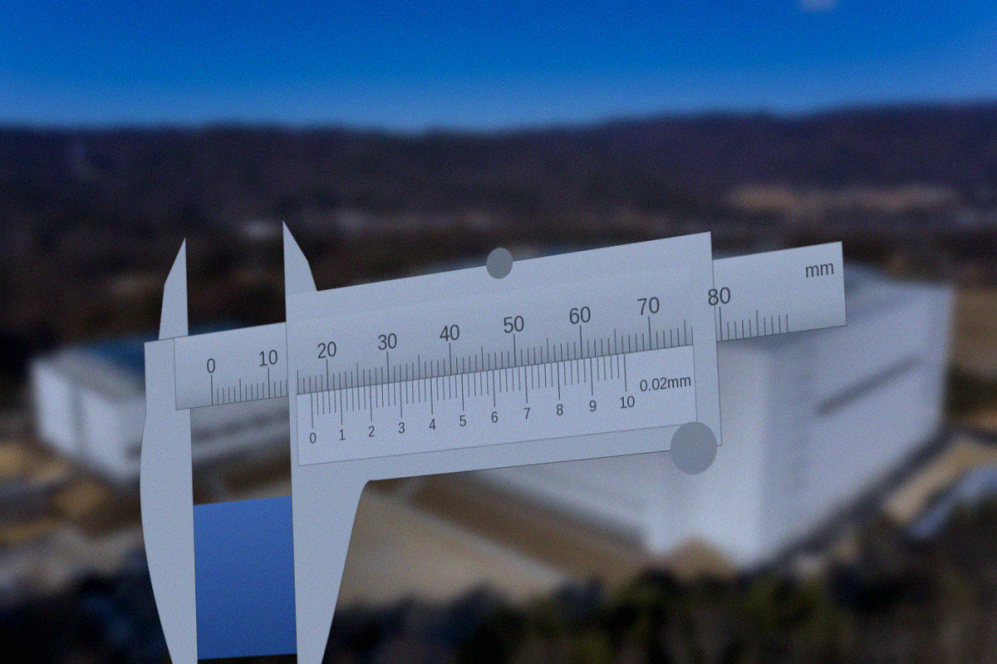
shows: 17.2 mm
